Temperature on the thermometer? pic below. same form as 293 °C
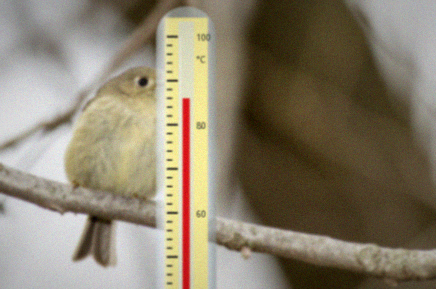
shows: 86 °C
